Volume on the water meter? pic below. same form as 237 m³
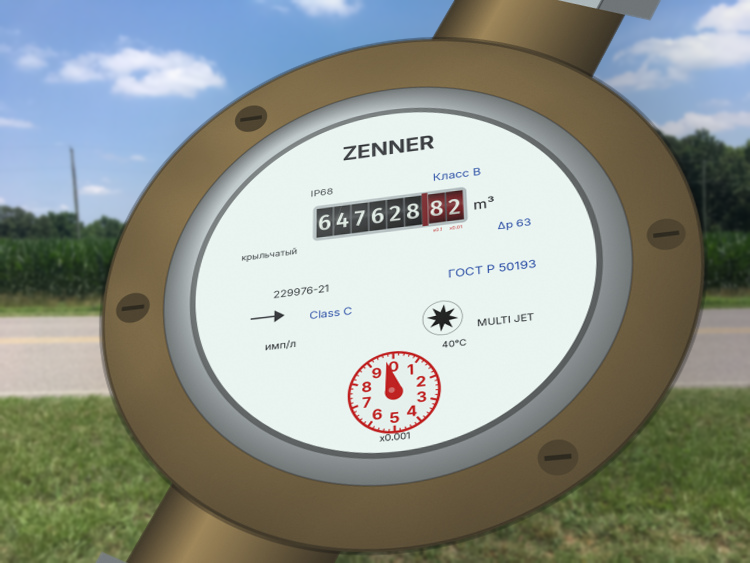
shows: 647628.819 m³
